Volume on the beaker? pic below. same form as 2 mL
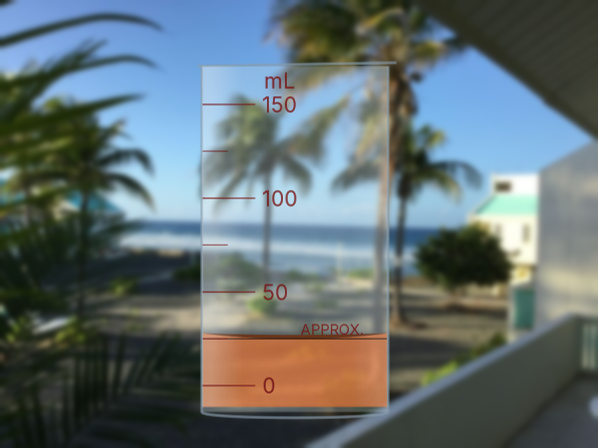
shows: 25 mL
